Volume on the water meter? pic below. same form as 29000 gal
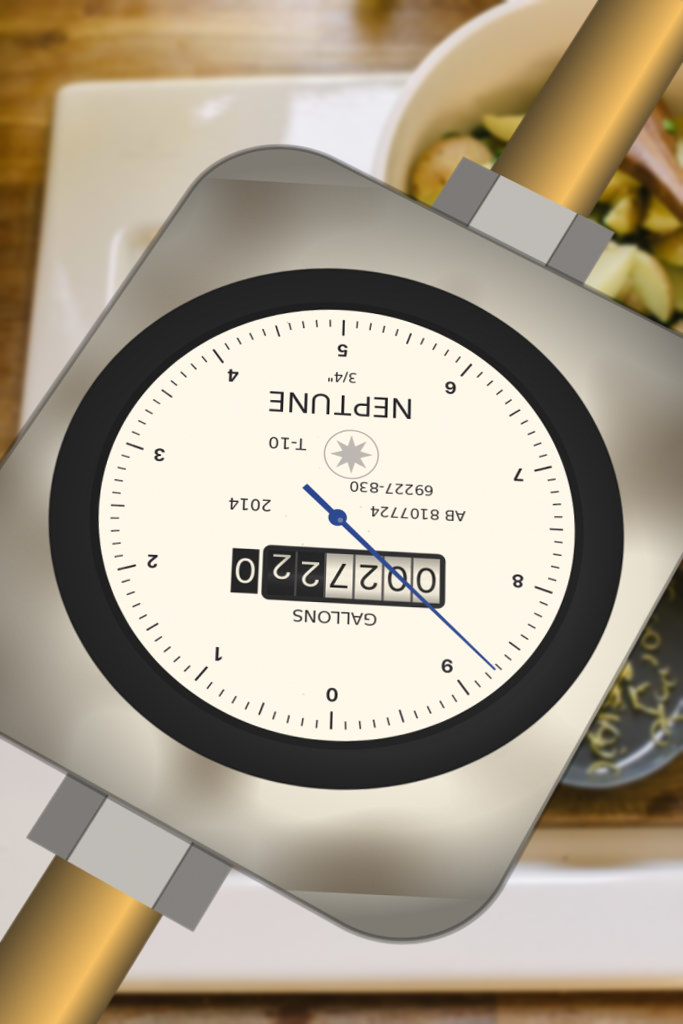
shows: 27218.7 gal
